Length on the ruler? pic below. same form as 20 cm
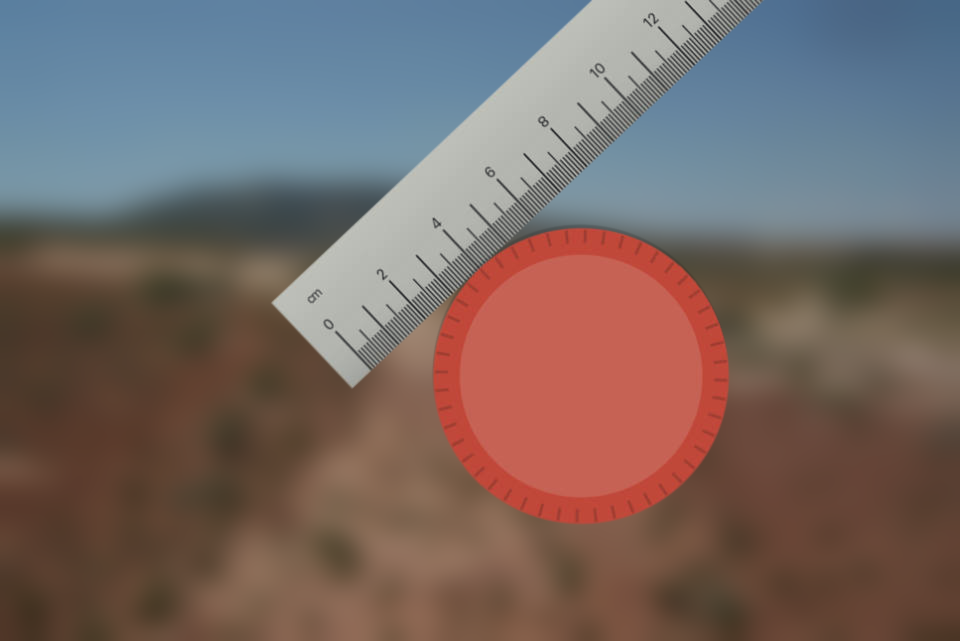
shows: 8 cm
